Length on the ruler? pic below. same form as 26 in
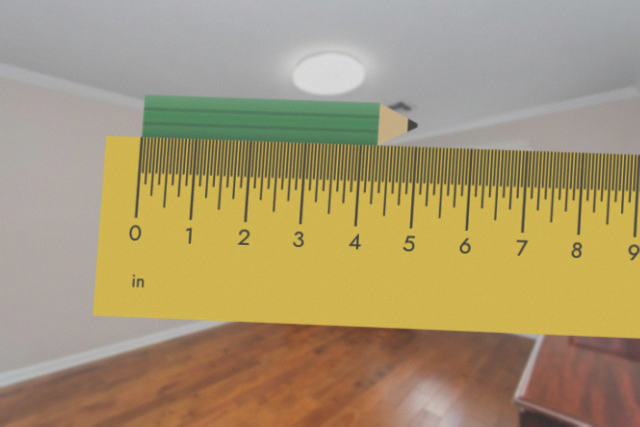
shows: 5 in
